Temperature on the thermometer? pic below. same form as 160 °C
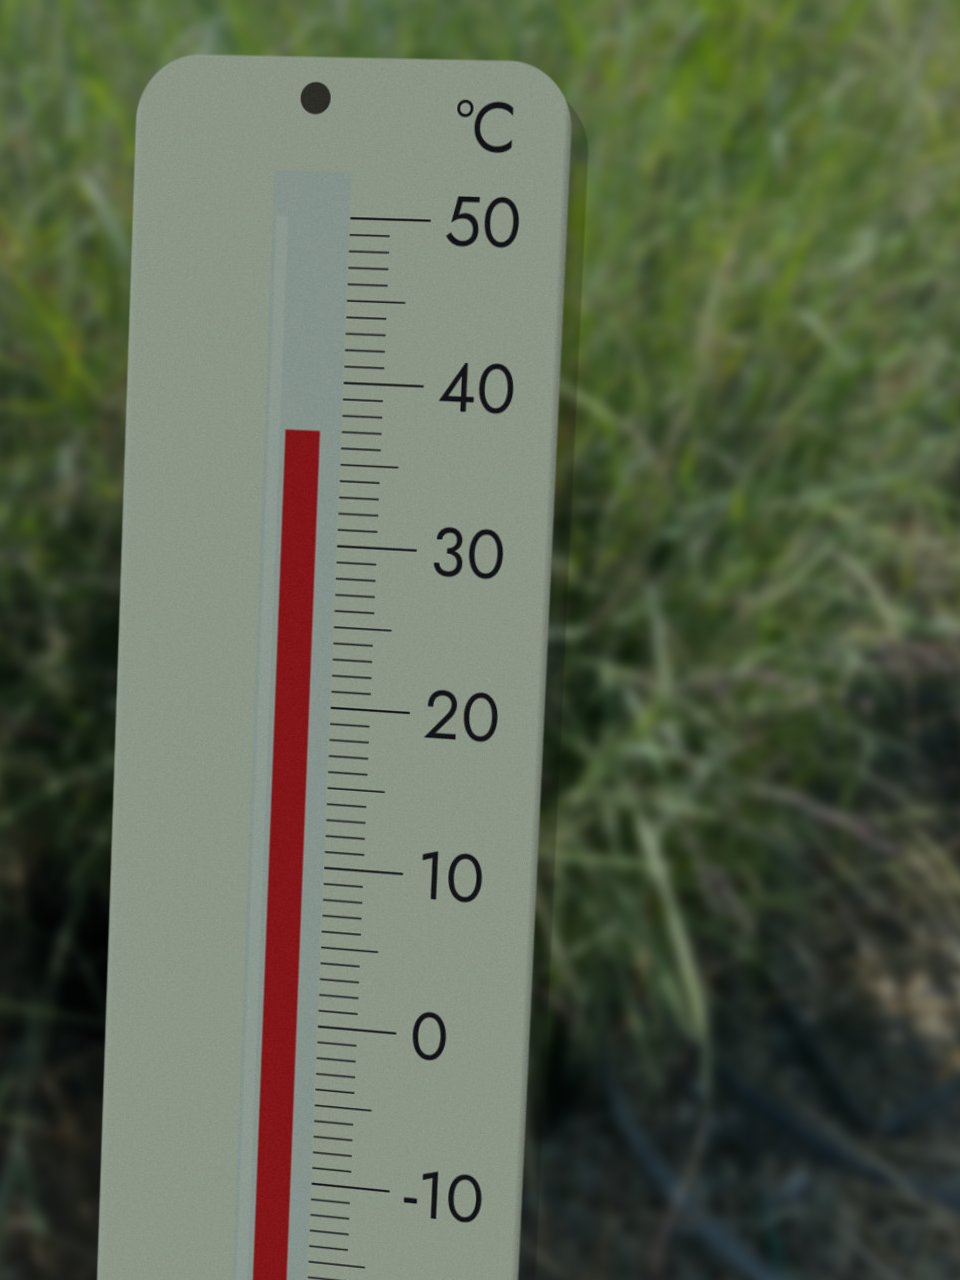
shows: 37 °C
